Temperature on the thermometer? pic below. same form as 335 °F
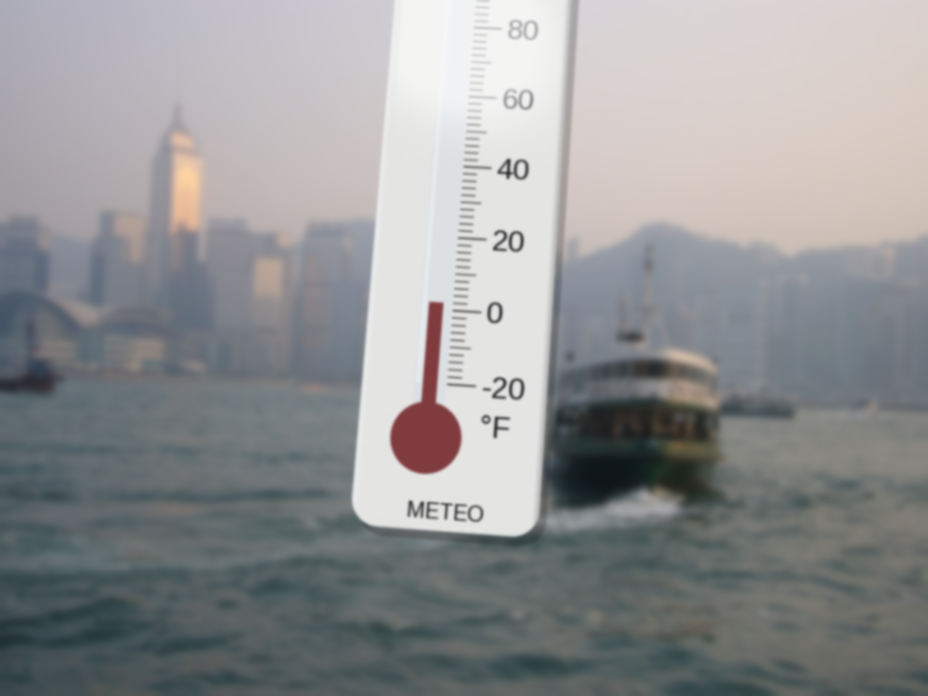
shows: 2 °F
